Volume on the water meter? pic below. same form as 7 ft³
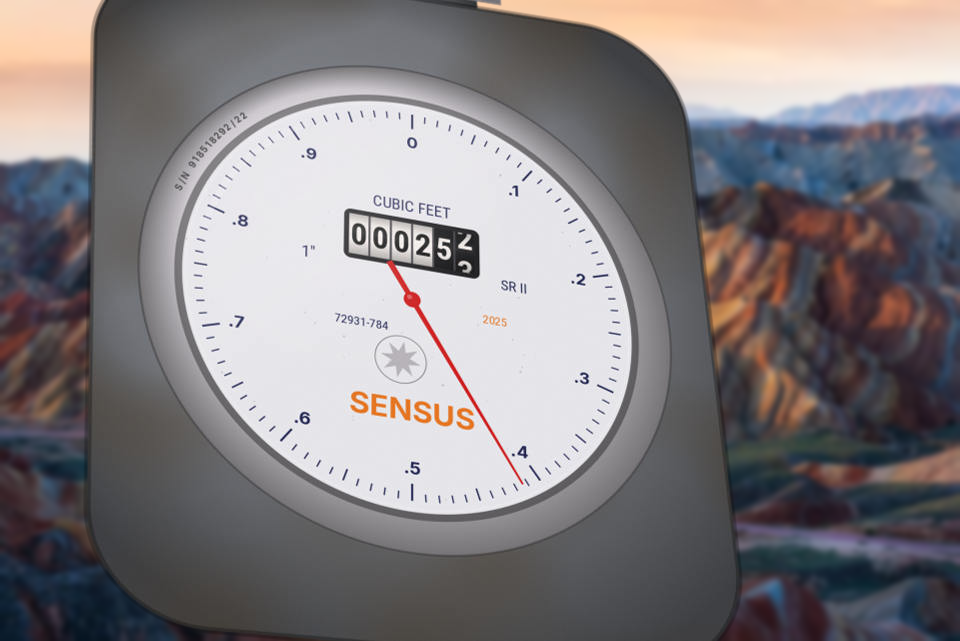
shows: 252.41 ft³
